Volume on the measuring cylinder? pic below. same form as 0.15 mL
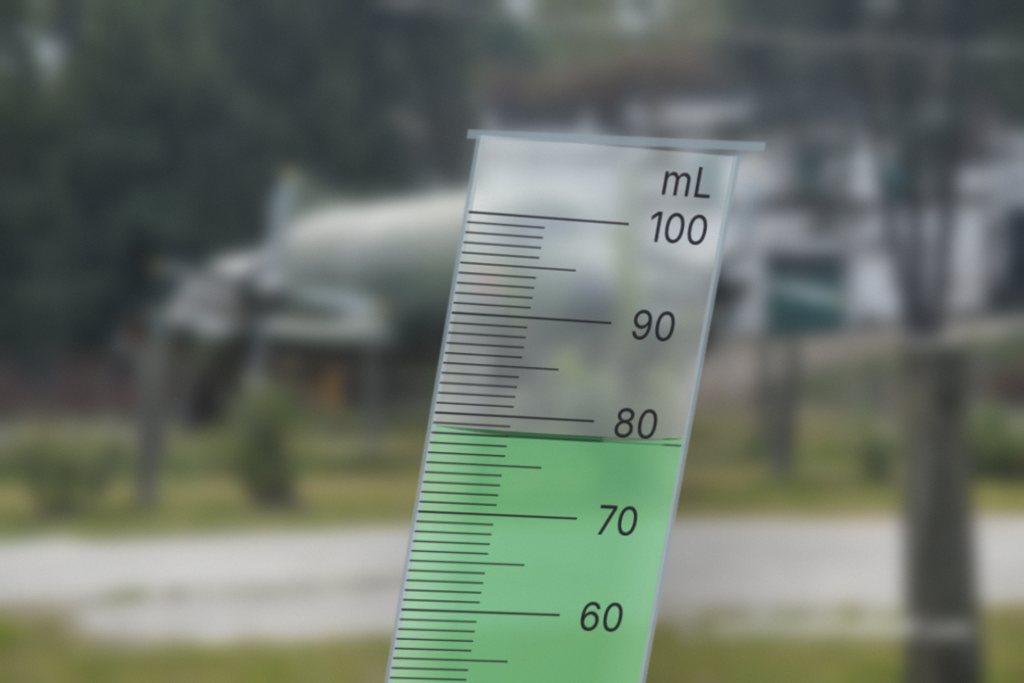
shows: 78 mL
